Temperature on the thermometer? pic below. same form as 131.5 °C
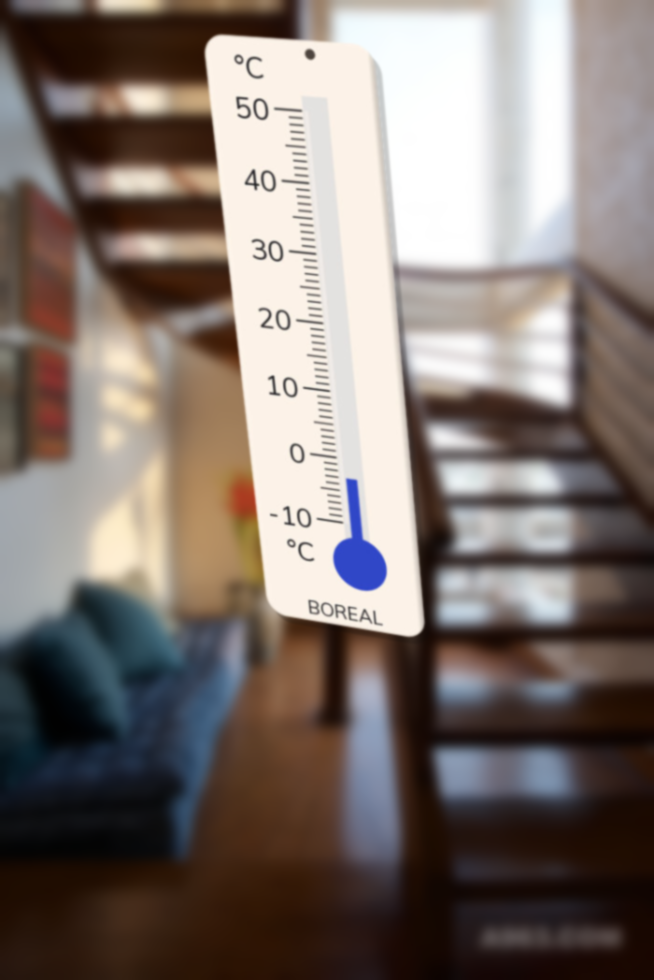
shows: -3 °C
